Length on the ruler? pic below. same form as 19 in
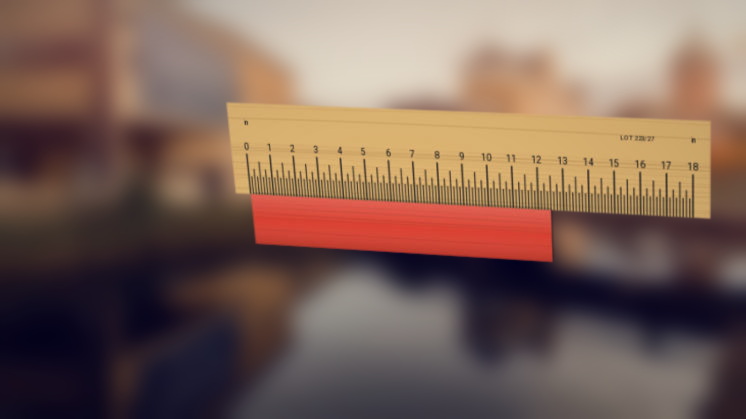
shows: 12.5 in
